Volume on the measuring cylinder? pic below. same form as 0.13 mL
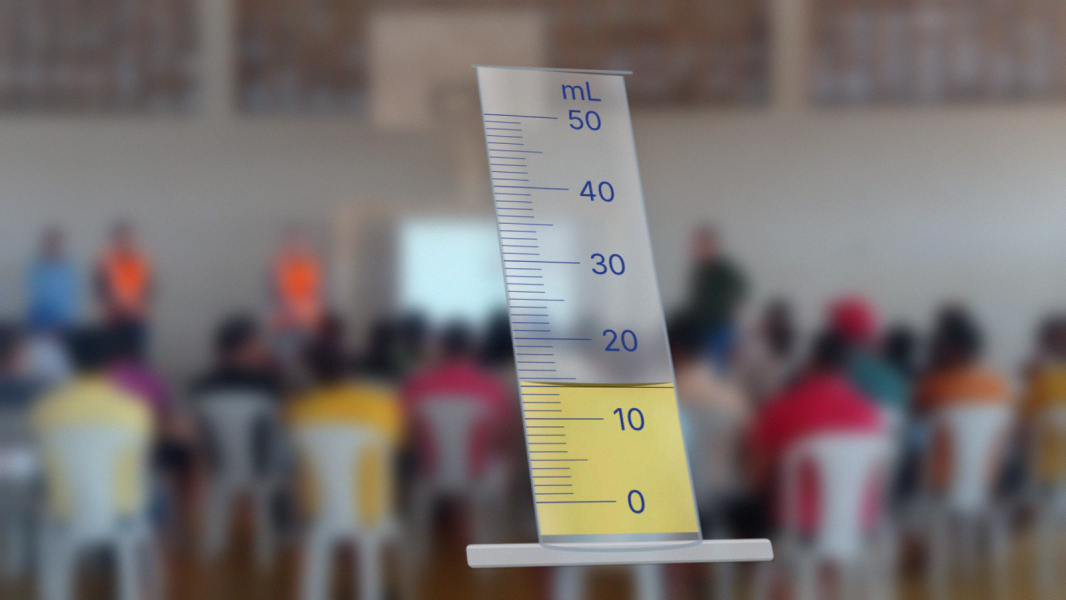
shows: 14 mL
